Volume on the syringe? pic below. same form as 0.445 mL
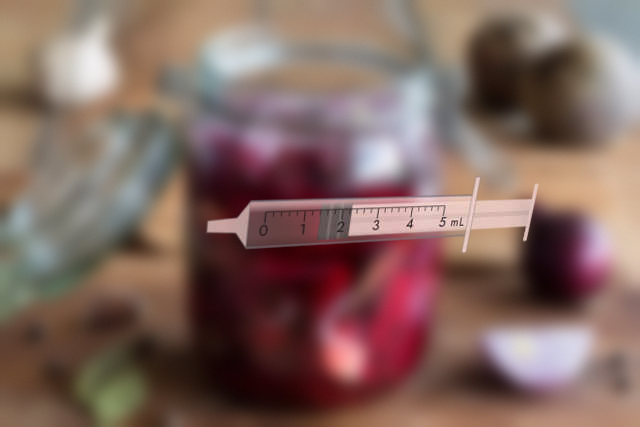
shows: 1.4 mL
